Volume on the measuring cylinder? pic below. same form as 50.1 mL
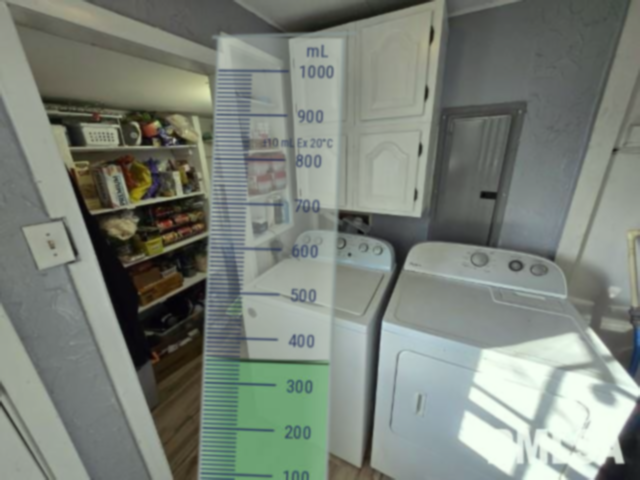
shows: 350 mL
